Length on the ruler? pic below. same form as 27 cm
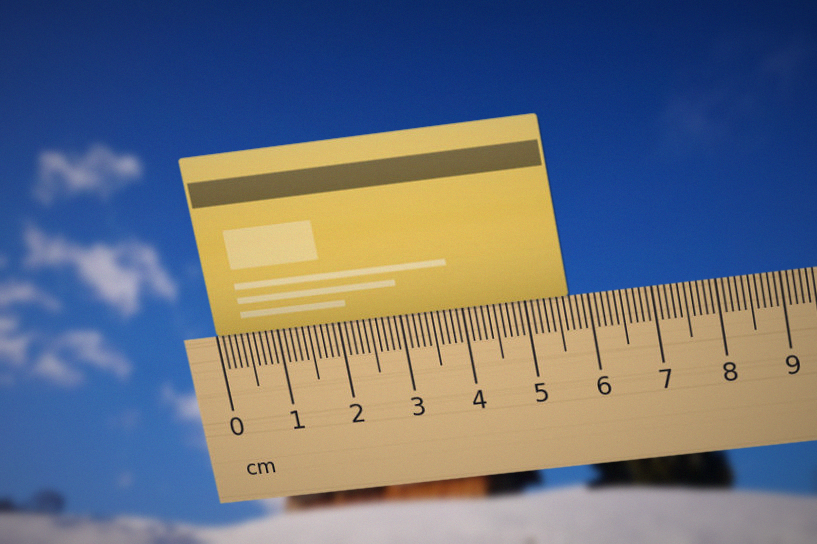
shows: 5.7 cm
